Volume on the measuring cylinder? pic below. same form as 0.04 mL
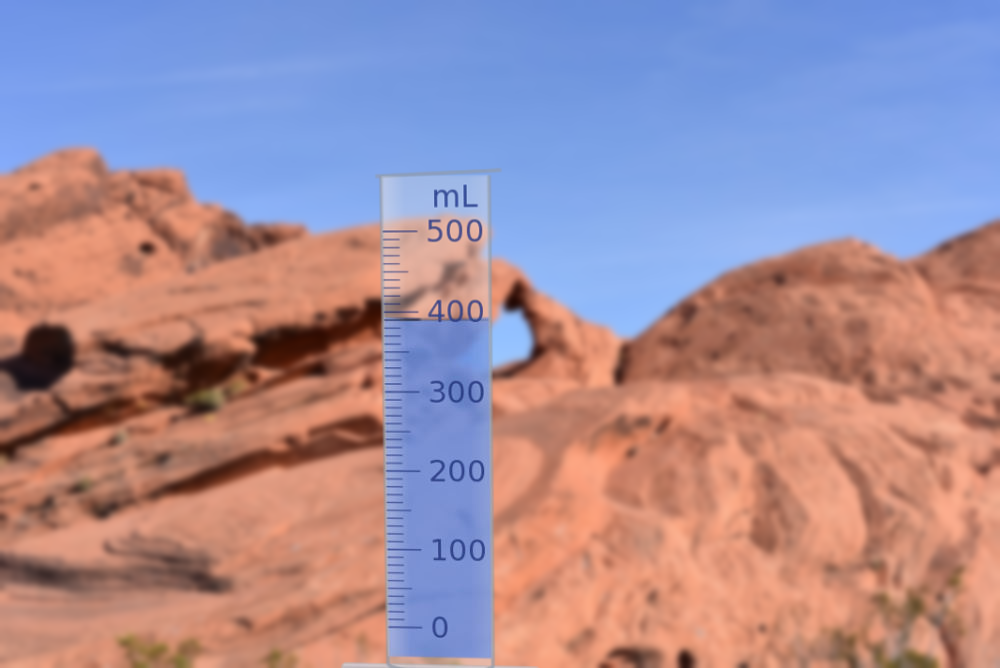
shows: 390 mL
